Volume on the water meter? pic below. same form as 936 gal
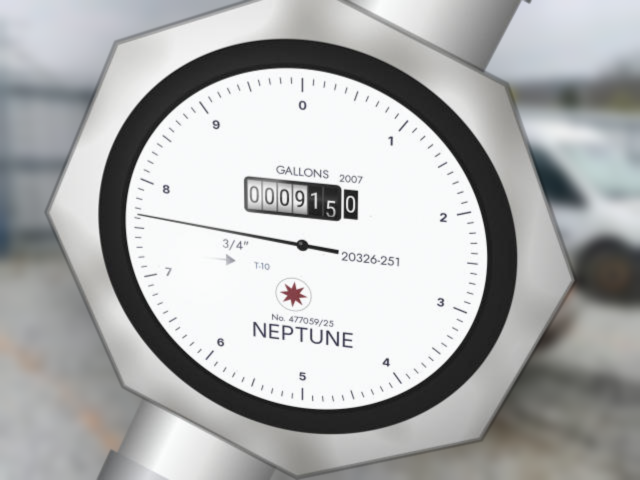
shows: 9147.6 gal
